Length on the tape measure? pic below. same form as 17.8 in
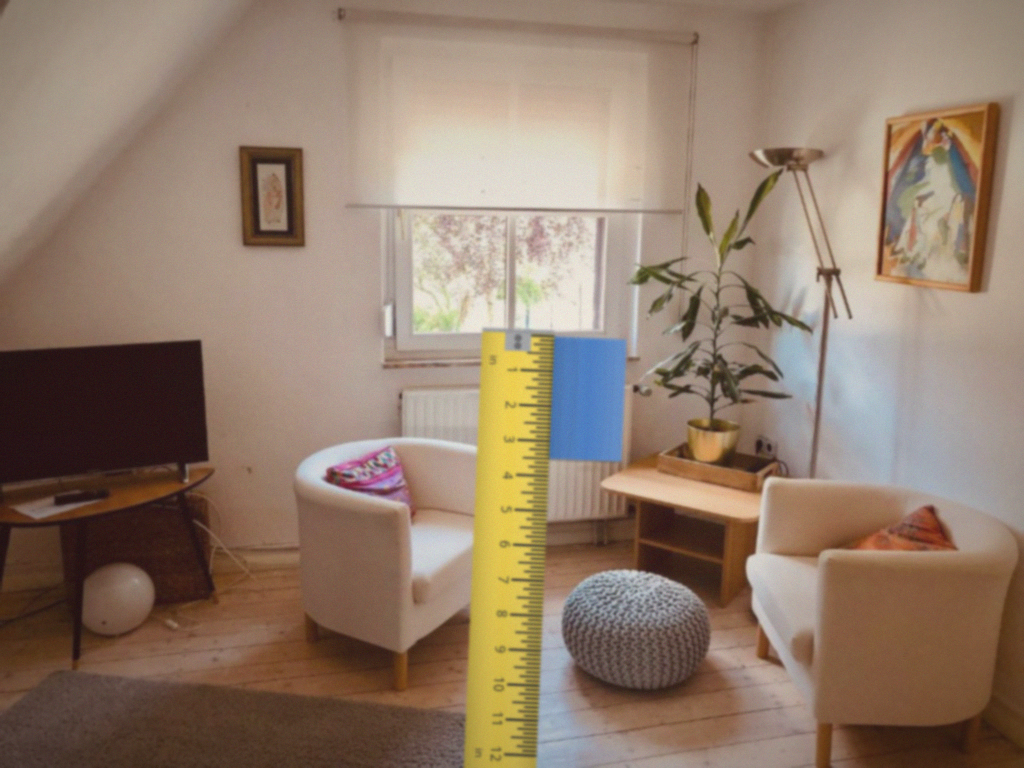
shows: 3.5 in
